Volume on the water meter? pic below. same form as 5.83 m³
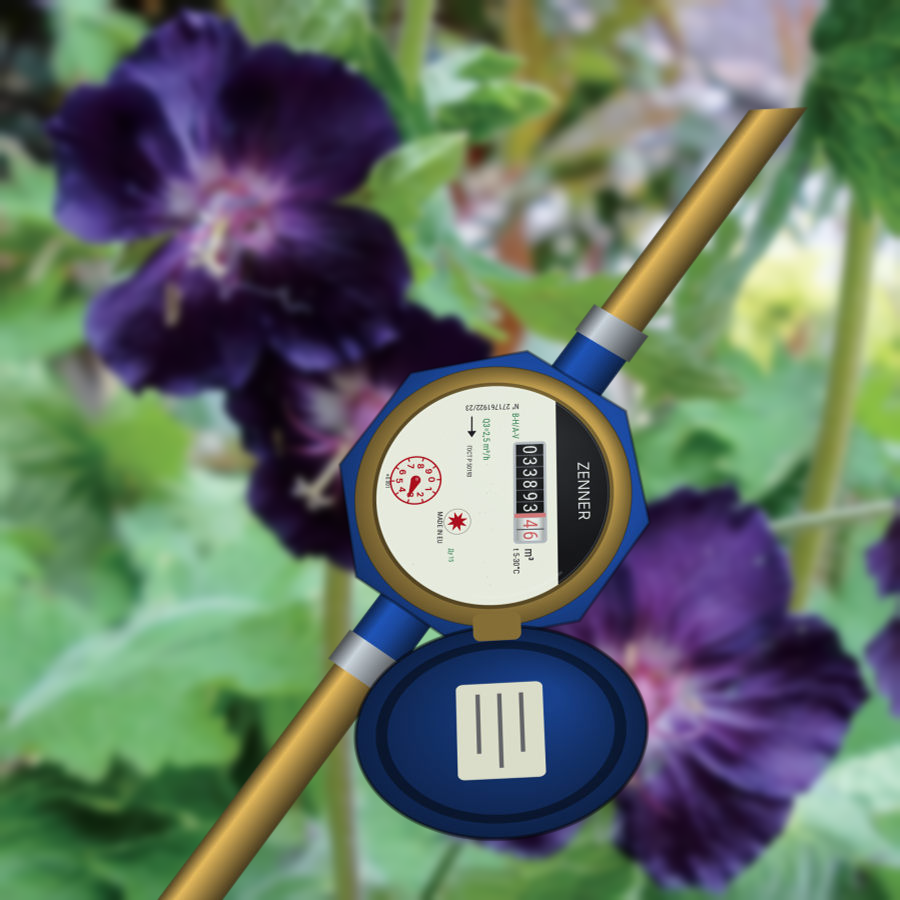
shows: 33893.463 m³
